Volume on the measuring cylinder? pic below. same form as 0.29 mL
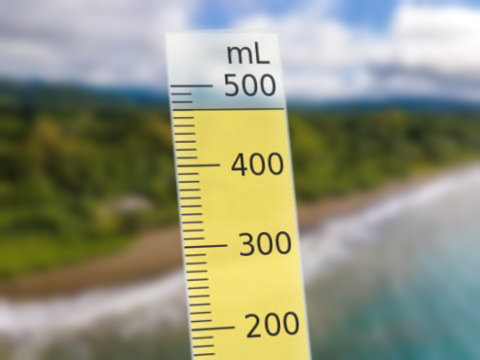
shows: 470 mL
